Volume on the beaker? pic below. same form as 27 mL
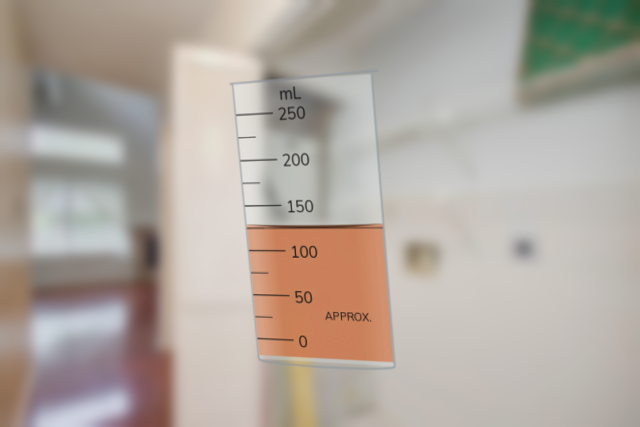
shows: 125 mL
